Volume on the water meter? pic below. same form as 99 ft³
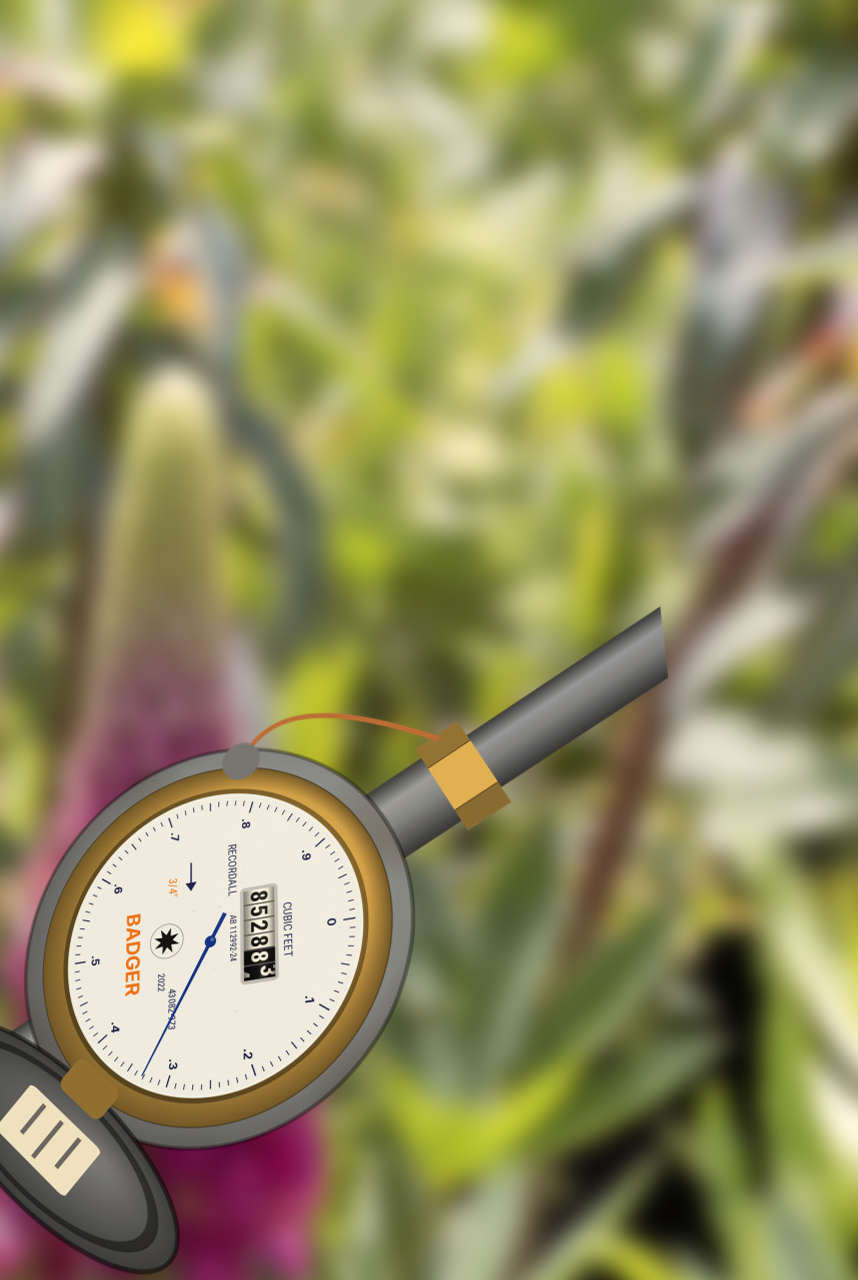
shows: 852883.33 ft³
